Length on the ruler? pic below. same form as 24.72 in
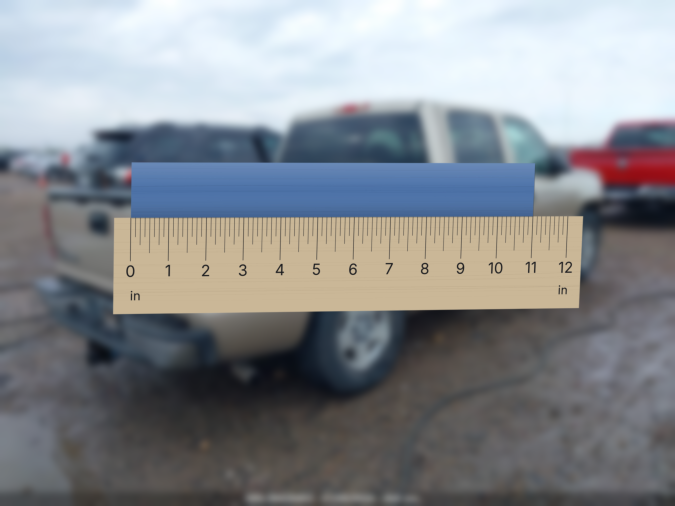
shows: 11 in
